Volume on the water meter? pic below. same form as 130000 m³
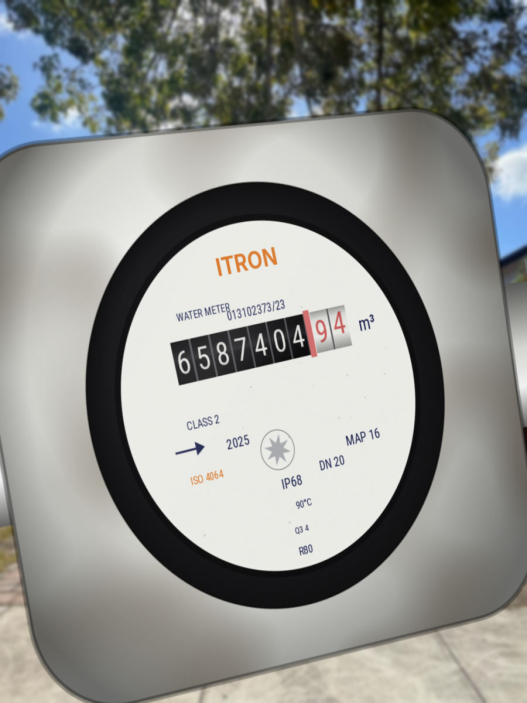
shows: 6587404.94 m³
